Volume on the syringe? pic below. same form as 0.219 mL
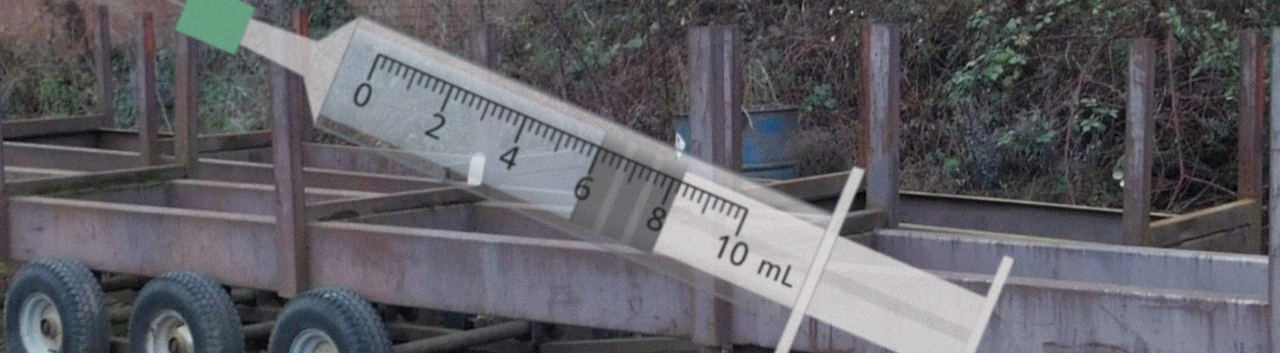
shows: 6 mL
